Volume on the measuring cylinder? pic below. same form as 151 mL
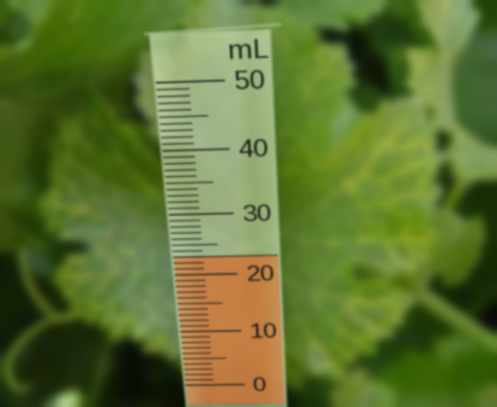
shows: 23 mL
